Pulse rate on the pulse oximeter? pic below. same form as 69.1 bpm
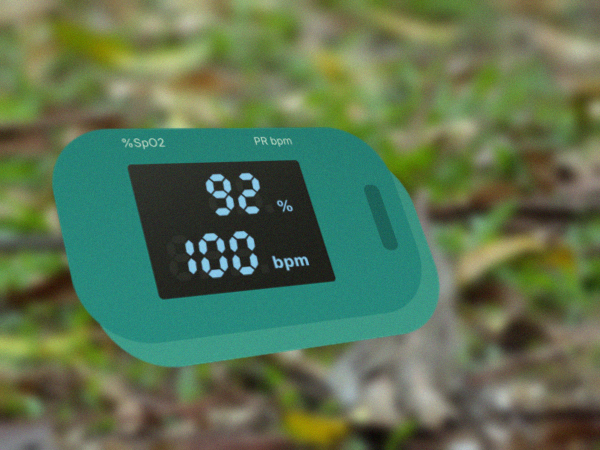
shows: 100 bpm
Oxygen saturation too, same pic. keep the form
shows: 92 %
